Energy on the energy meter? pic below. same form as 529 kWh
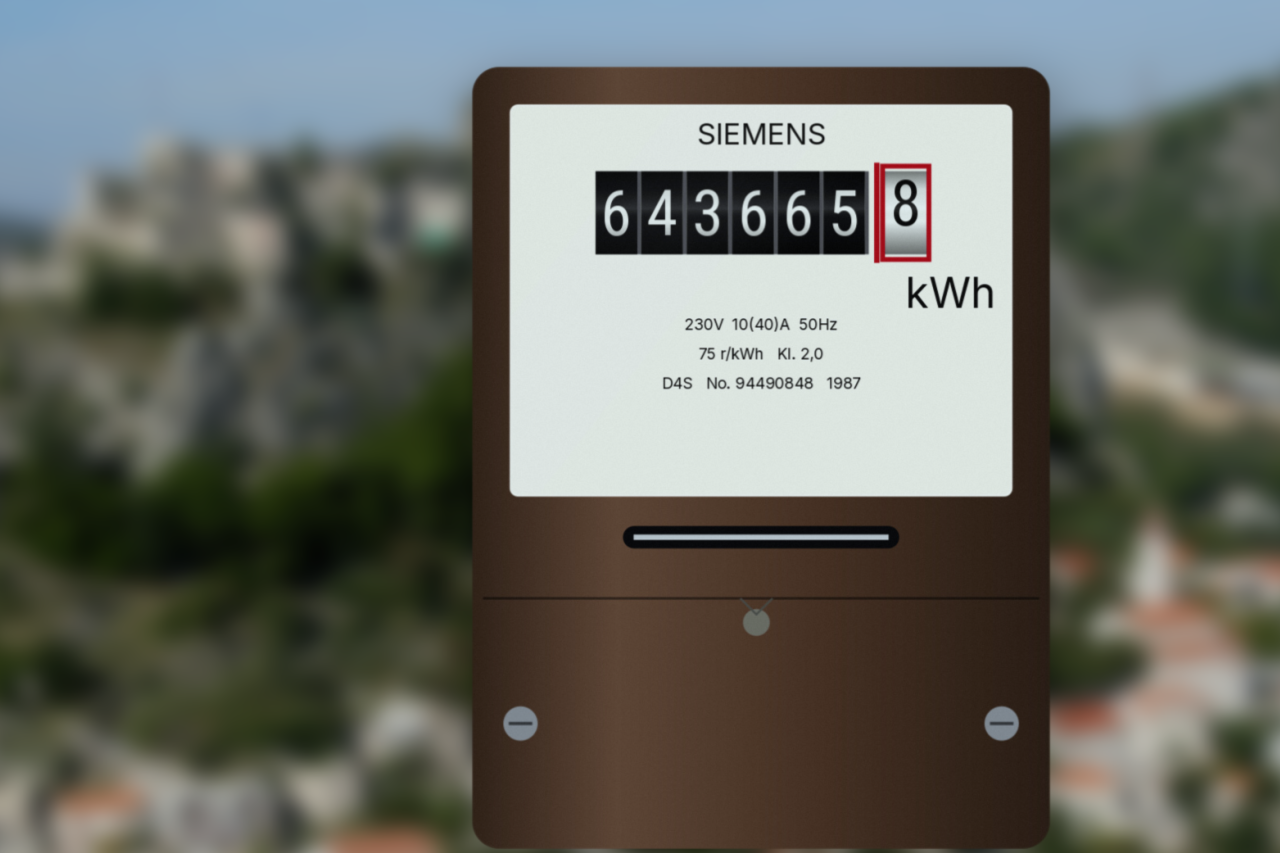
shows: 643665.8 kWh
